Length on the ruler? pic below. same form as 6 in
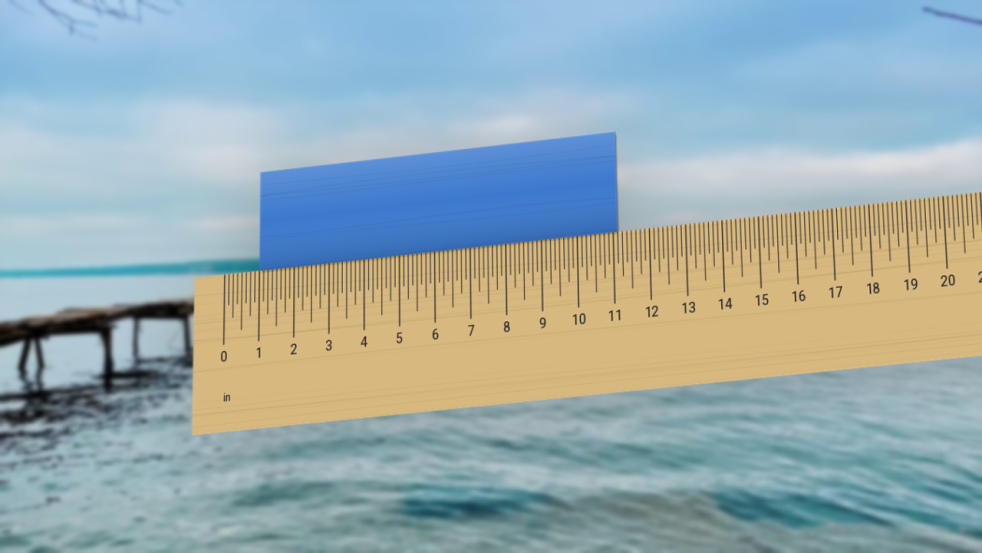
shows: 10.125 in
